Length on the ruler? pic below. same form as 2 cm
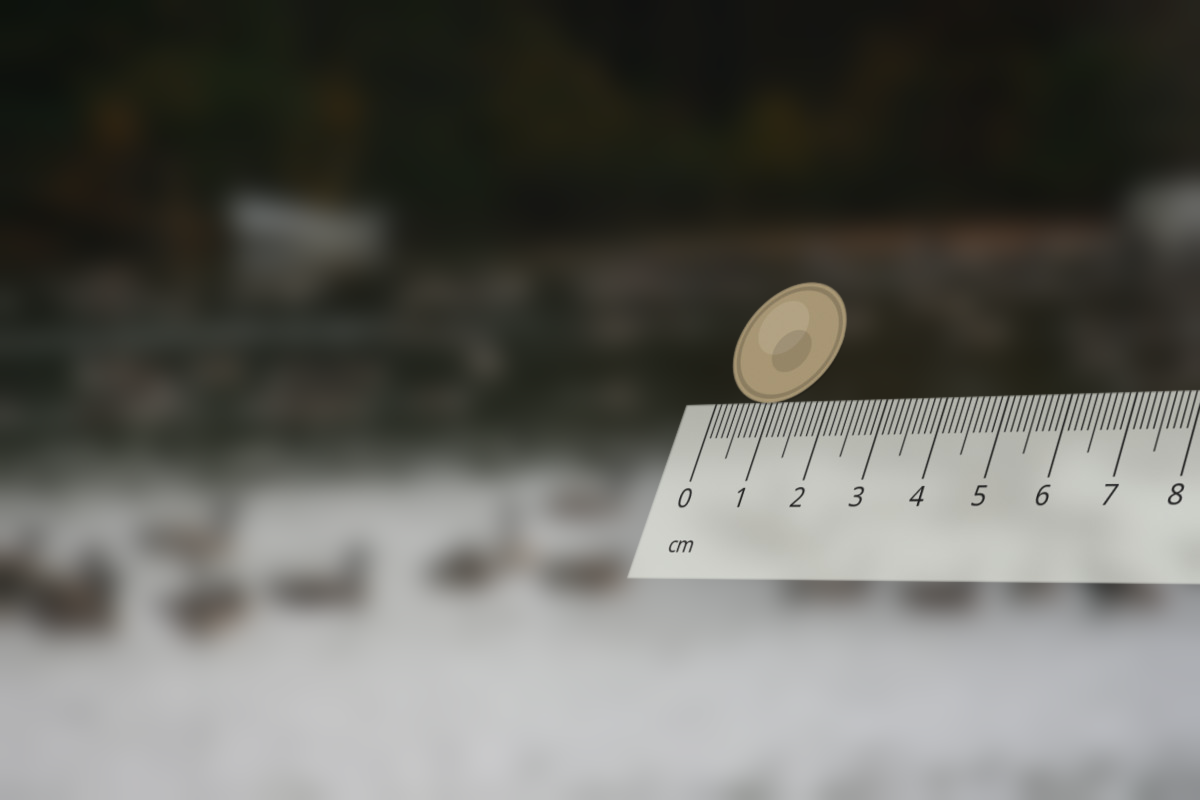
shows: 1.9 cm
